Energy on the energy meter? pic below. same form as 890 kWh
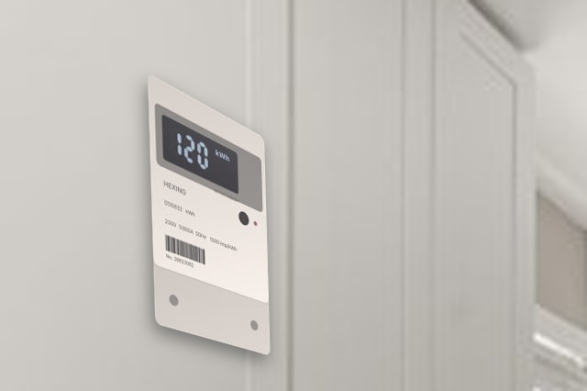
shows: 120 kWh
